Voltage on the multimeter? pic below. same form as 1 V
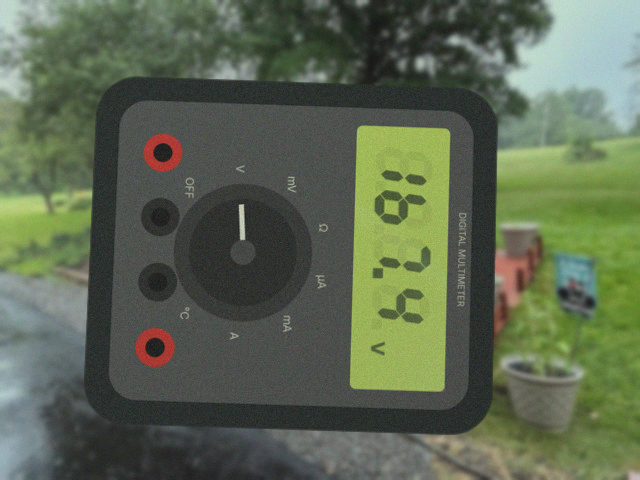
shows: 167.4 V
